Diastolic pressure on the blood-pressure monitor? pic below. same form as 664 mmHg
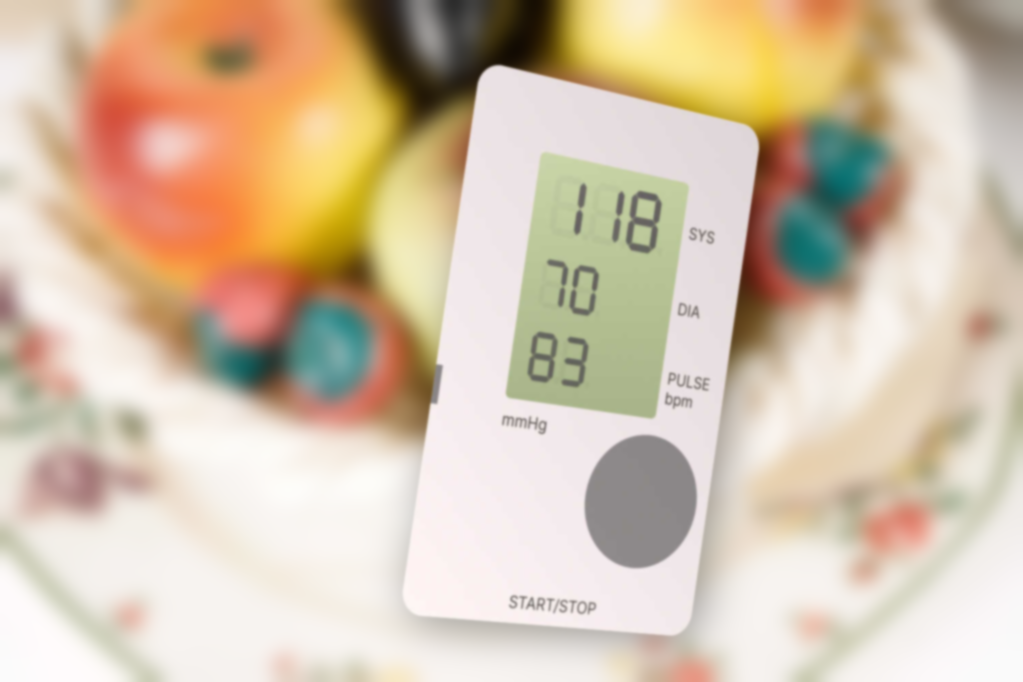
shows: 70 mmHg
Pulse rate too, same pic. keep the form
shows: 83 bpm
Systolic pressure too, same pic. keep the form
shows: 118 mmHg
